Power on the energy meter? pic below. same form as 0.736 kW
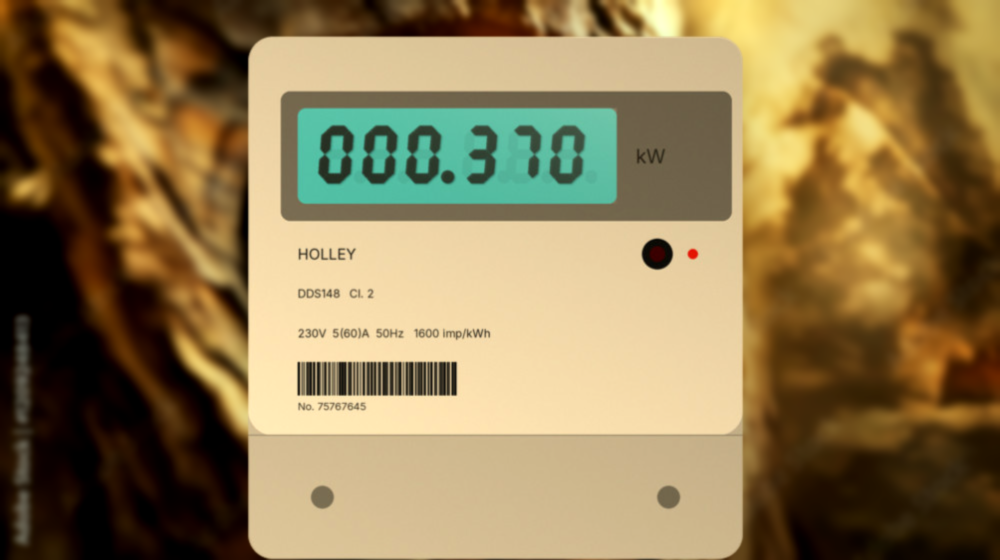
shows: 0.370 kW
